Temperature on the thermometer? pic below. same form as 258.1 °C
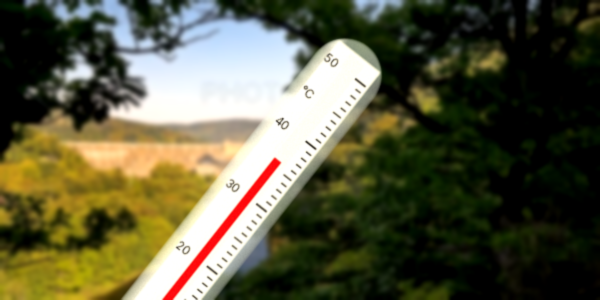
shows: 36 °C
